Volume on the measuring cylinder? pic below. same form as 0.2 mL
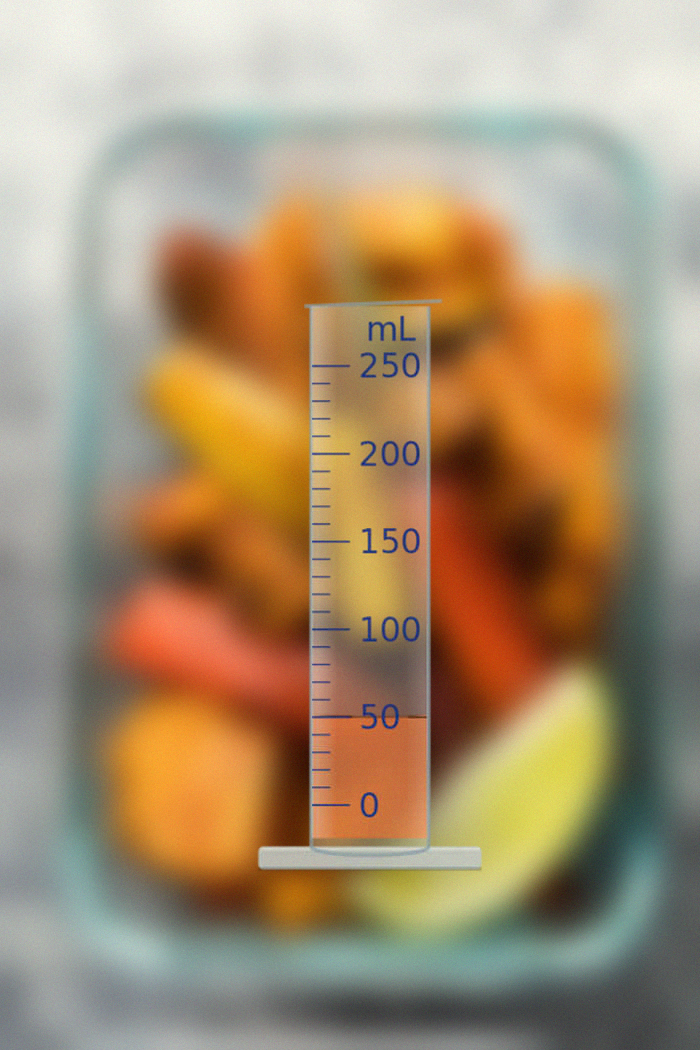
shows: 50 mL
